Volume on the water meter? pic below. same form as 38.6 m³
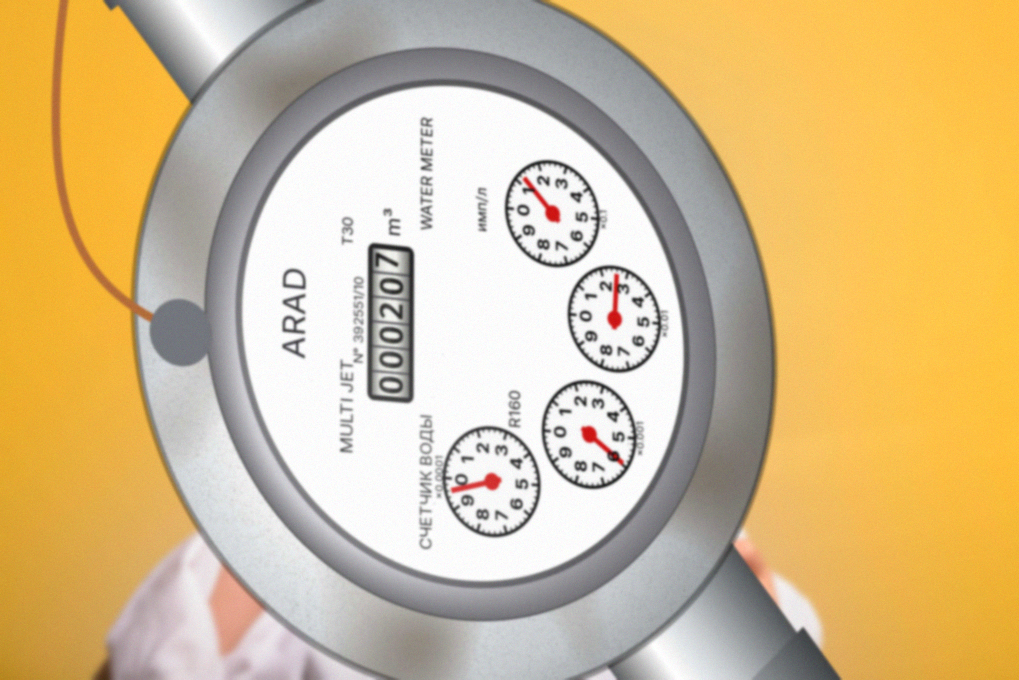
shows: 207.1259 m³
